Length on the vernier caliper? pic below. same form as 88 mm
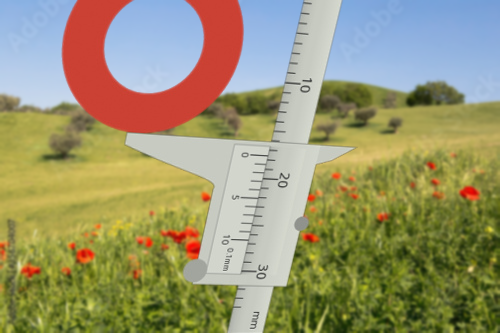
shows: 17.6 mm
